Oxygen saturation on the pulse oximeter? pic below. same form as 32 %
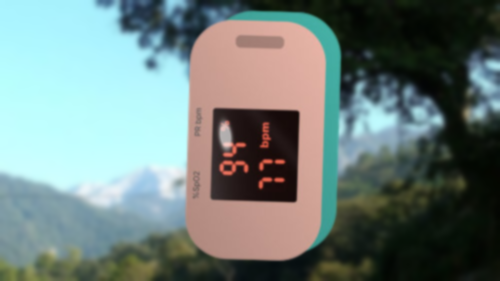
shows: 94 %
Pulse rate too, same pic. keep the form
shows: 77 bpm
